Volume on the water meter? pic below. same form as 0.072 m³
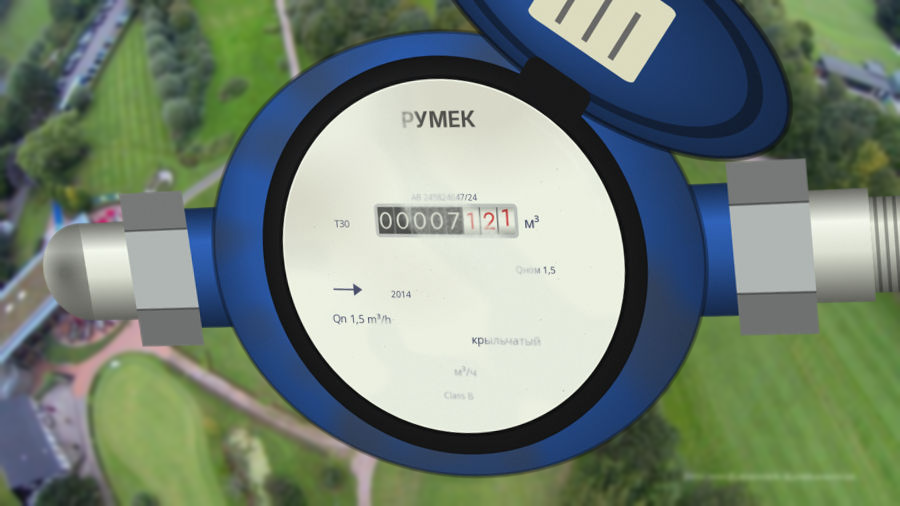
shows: 7.121 m³
